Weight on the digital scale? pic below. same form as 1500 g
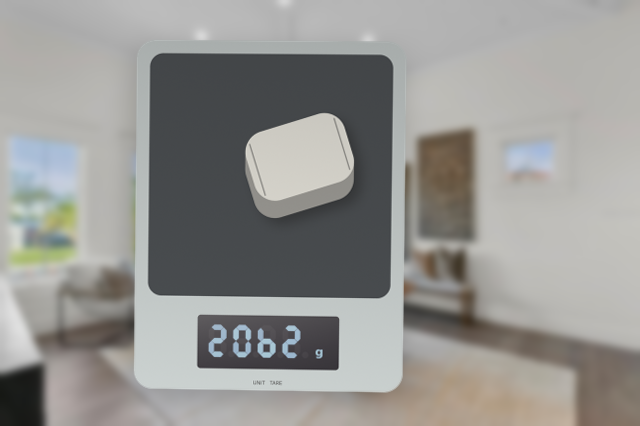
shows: 2062 g
